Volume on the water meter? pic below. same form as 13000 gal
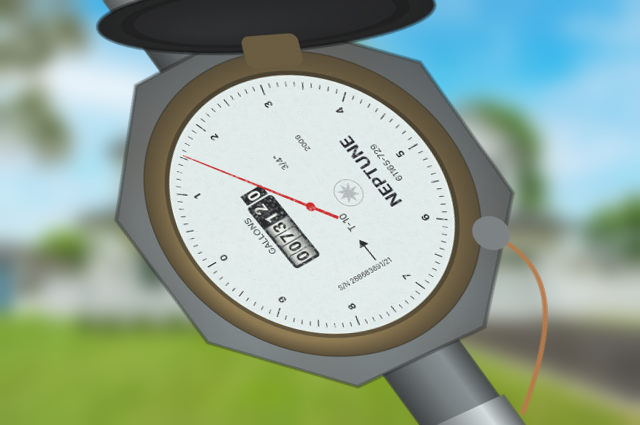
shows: 73121.5 gal
